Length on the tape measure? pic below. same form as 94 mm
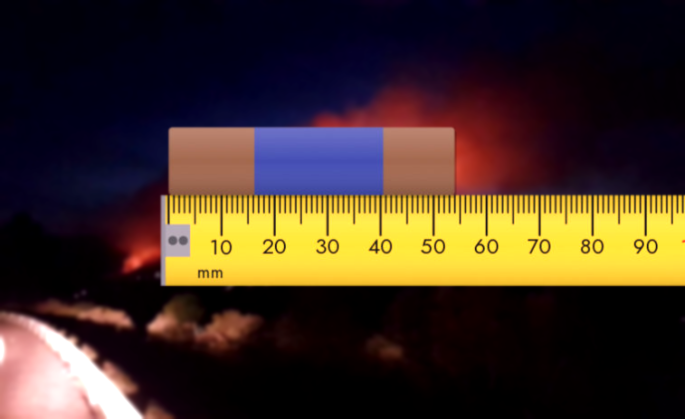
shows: 54 mm
